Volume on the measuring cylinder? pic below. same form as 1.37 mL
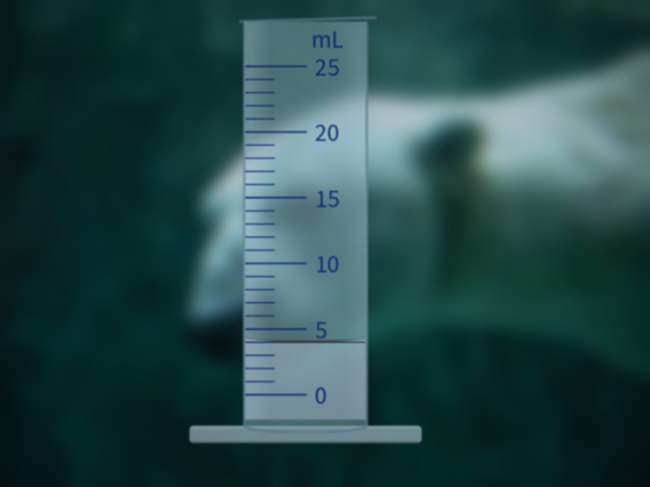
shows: 4 mL
